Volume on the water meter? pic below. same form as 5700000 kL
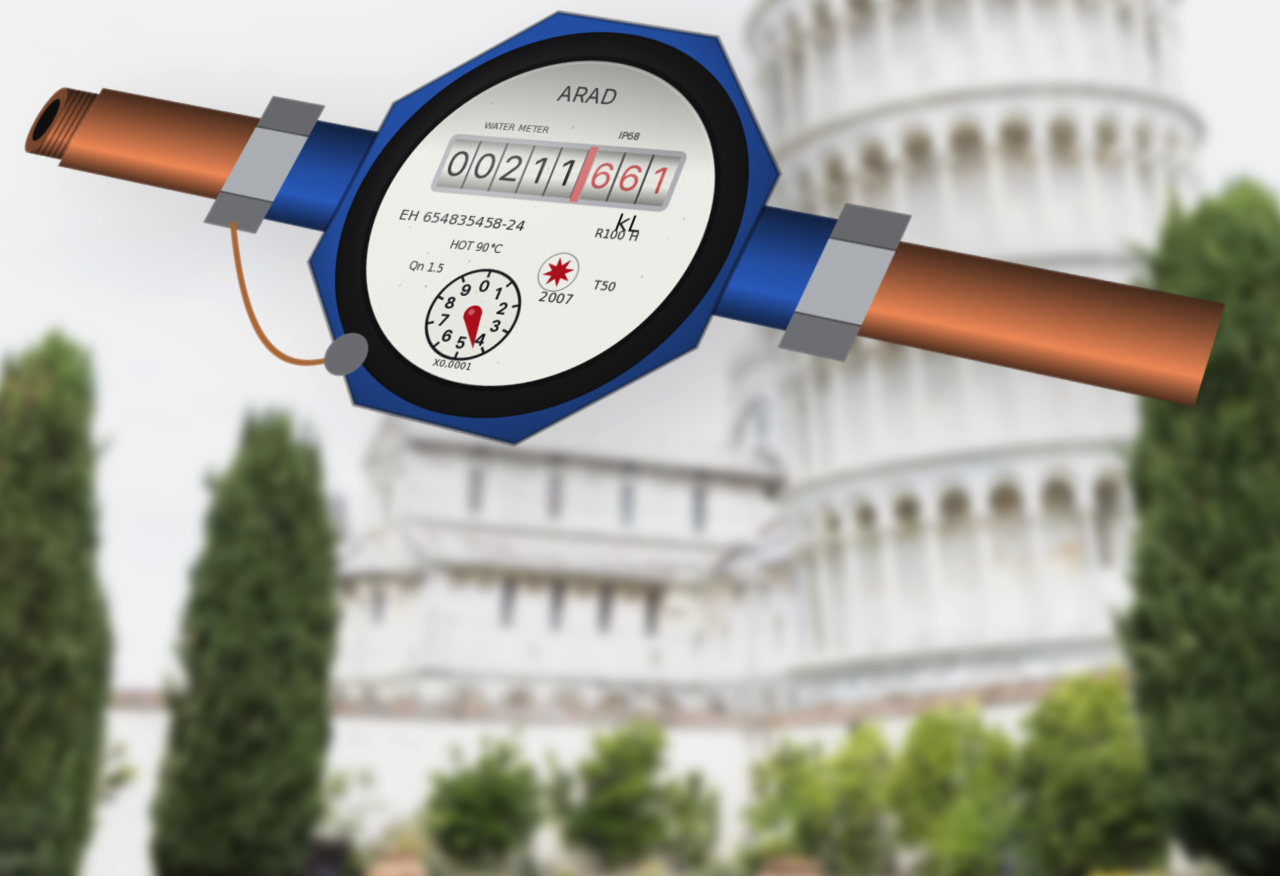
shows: 211.6614 kL
